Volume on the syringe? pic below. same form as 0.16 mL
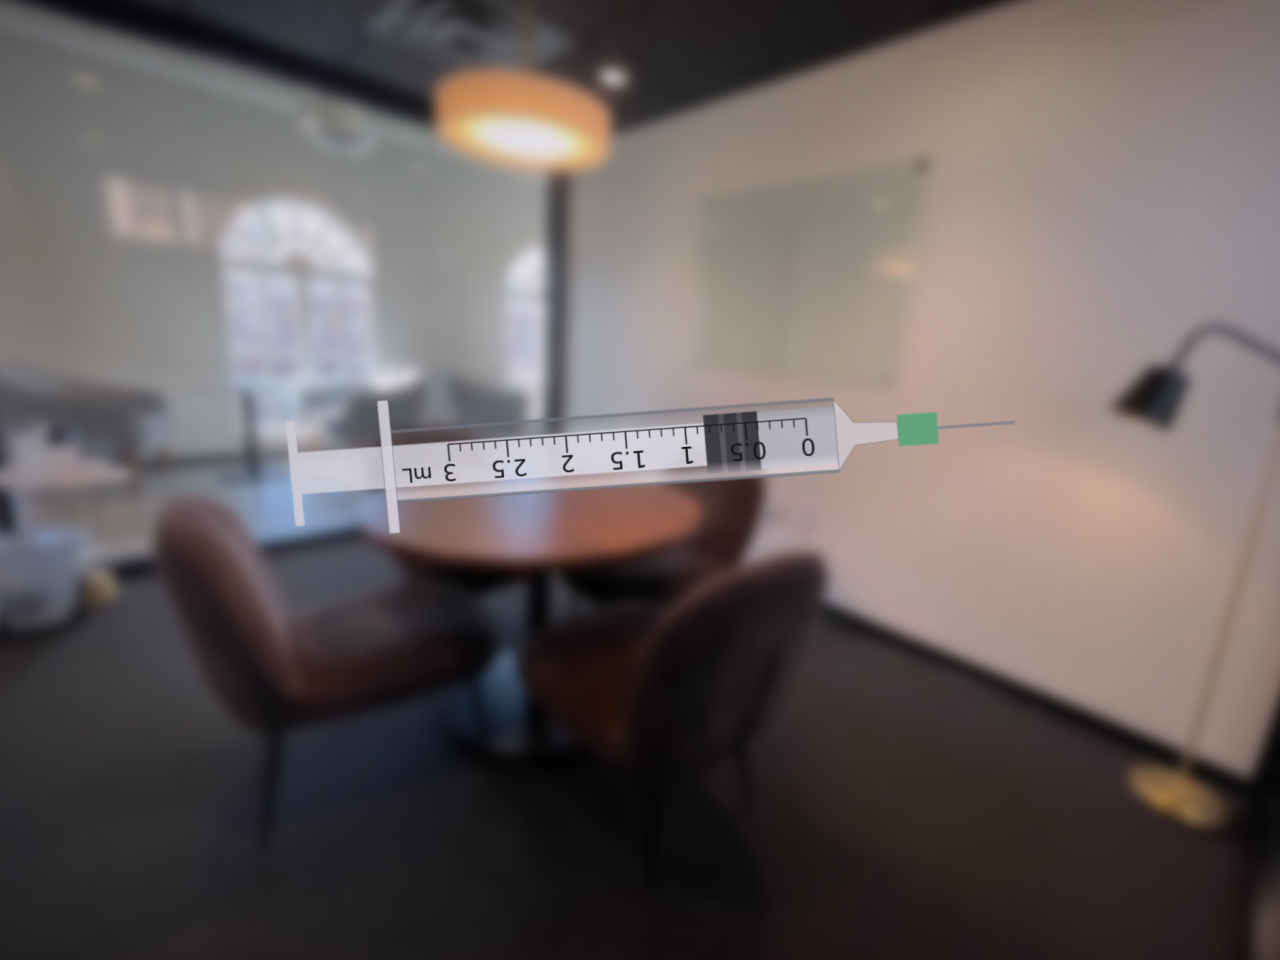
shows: 0.4 mL
